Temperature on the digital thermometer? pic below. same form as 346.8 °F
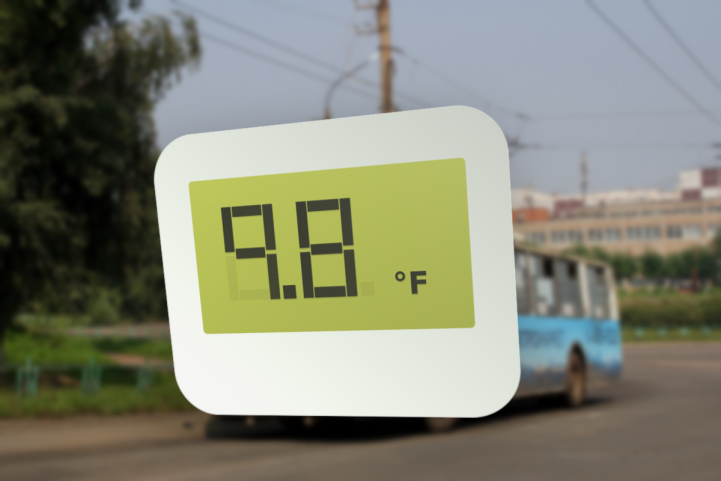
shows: 9.8 °F
